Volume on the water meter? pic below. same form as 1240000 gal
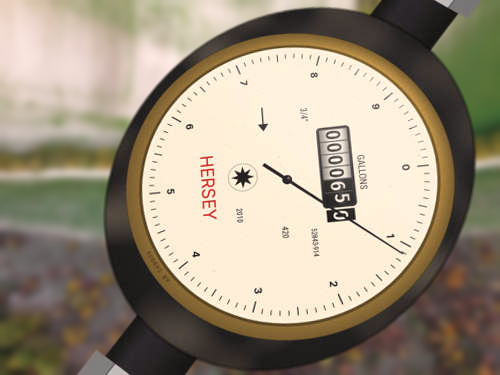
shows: 651.1 gal
